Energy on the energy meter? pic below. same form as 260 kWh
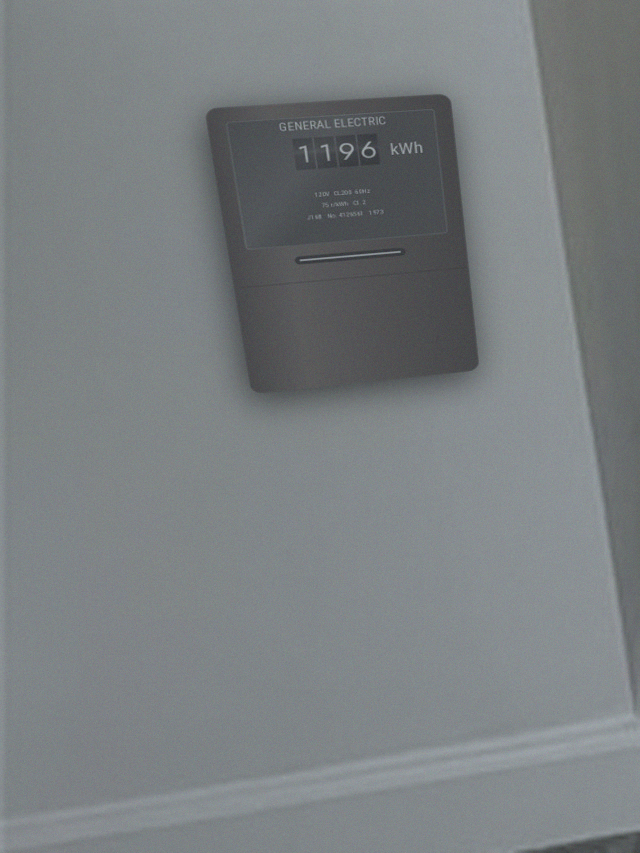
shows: 1196 kWh
